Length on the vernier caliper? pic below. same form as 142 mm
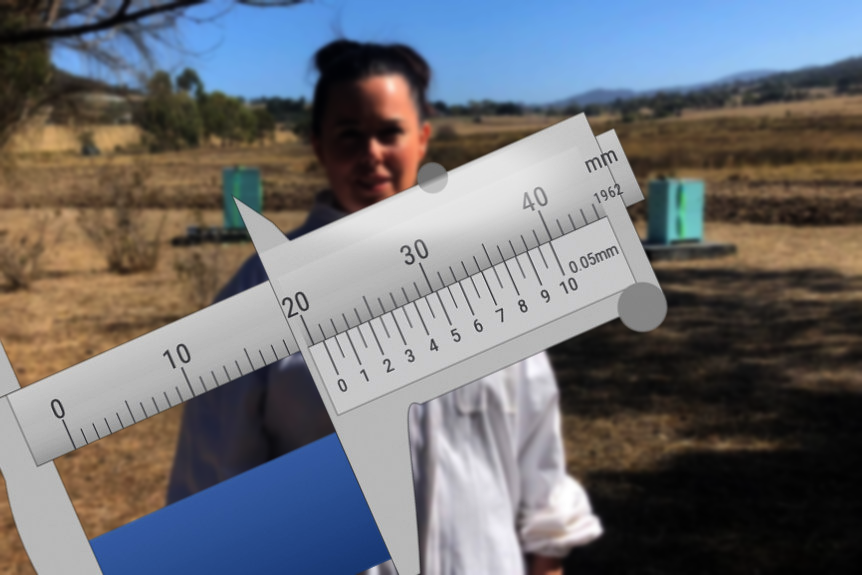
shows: 20.8 mm
